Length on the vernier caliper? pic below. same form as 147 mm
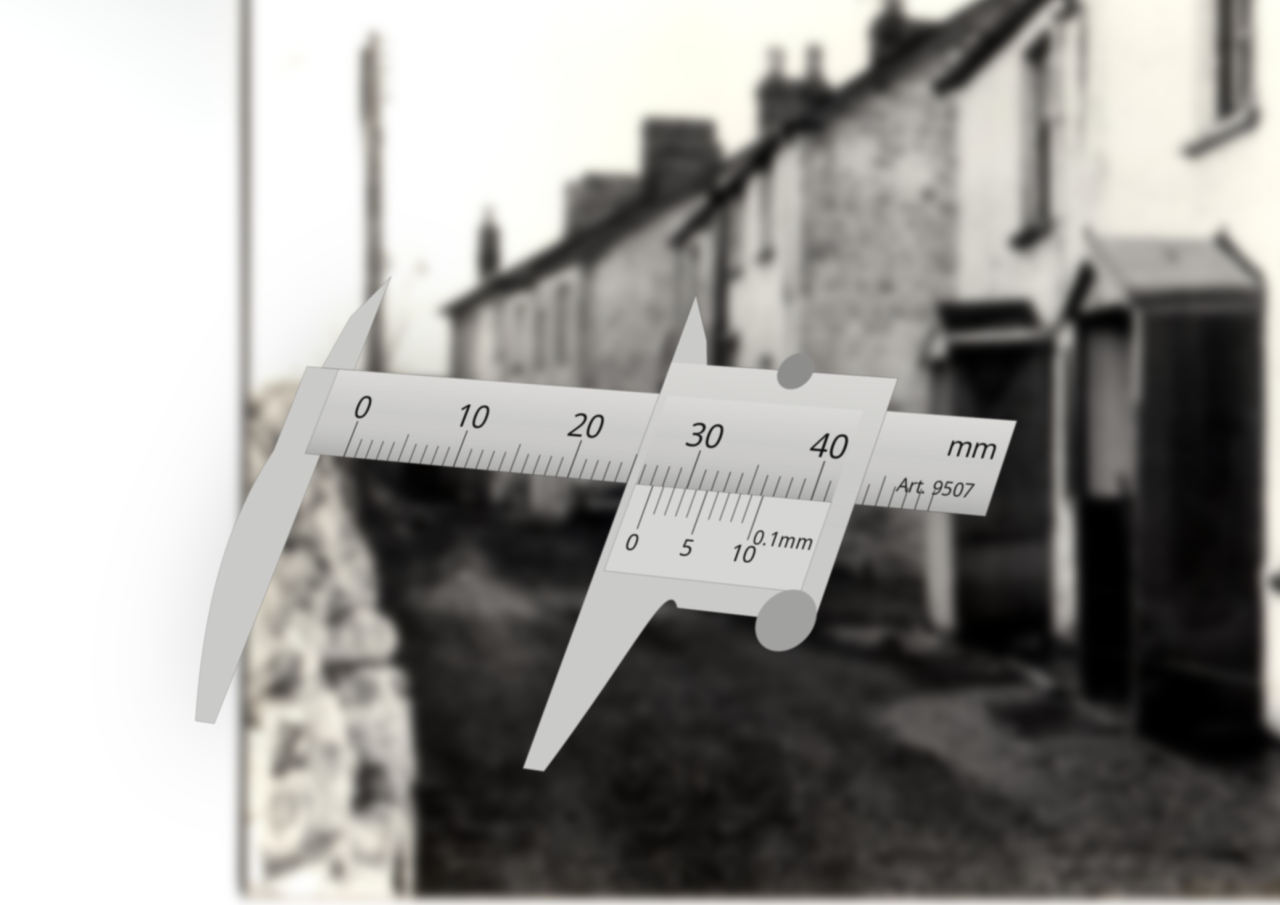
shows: 27.2 mm
